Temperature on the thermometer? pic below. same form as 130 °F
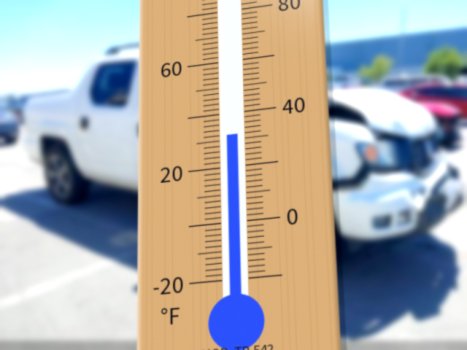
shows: 32 °F
